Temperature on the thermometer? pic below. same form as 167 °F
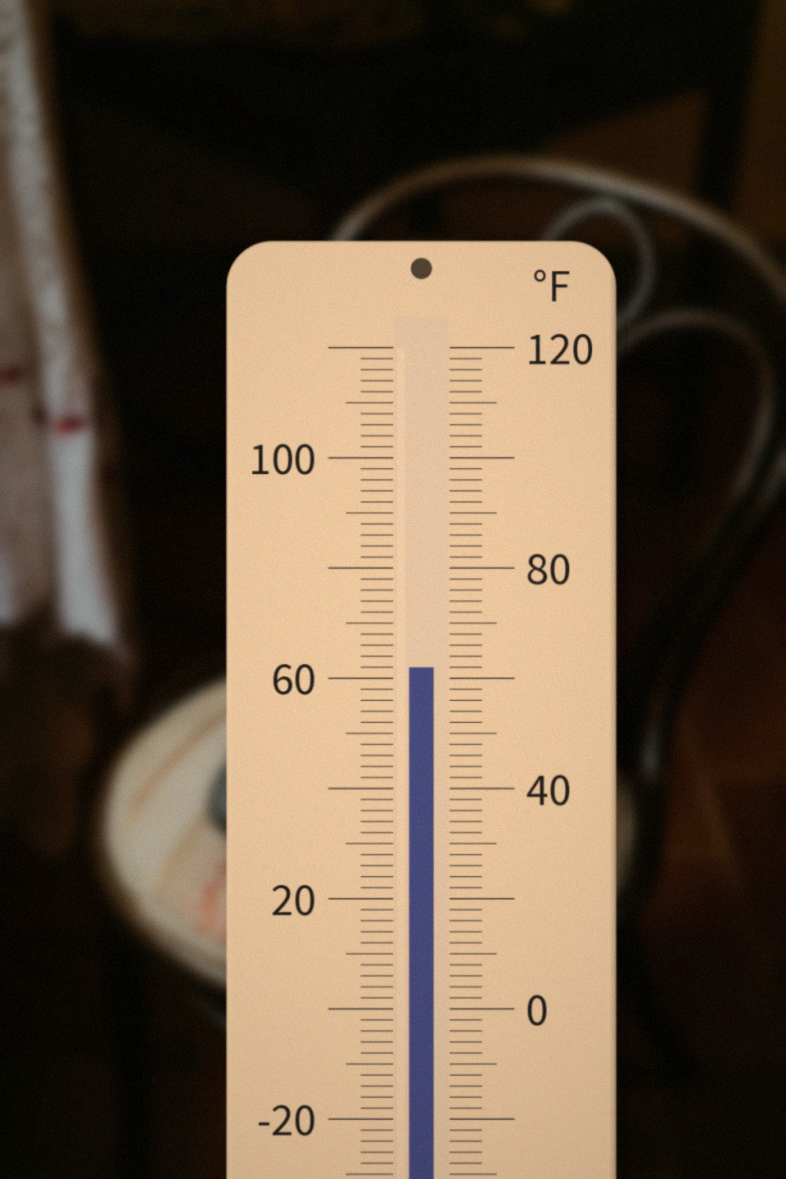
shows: 62 °F
